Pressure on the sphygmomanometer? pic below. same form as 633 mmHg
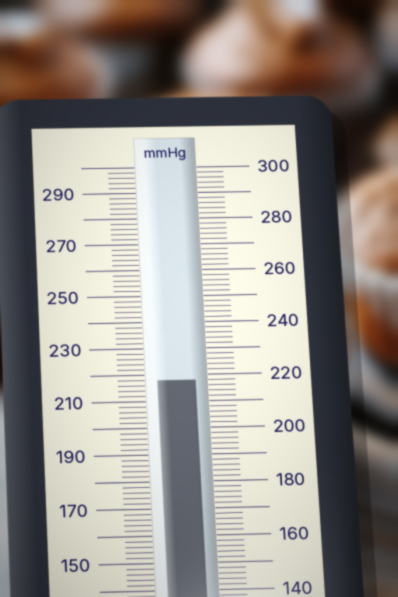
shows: 218 mmHg
